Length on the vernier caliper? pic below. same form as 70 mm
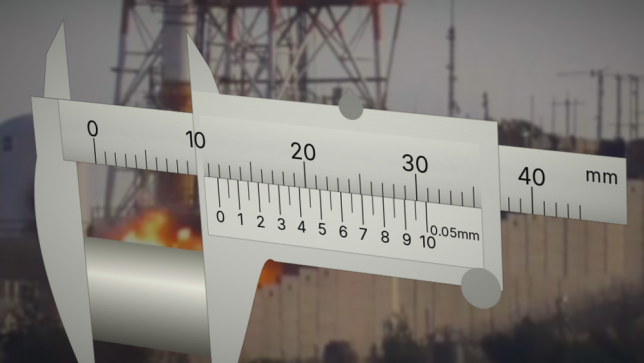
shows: 11.8 mm
